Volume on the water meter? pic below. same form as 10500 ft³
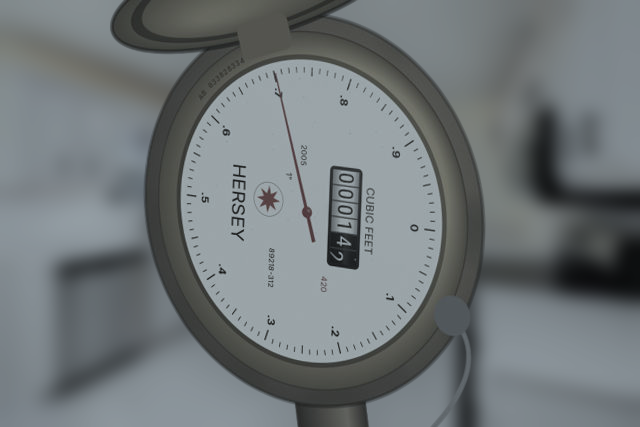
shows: 141.70 ft³
